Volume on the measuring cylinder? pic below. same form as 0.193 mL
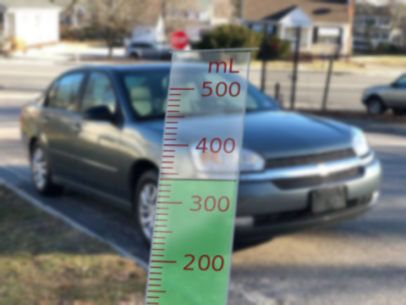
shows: 340 mL
